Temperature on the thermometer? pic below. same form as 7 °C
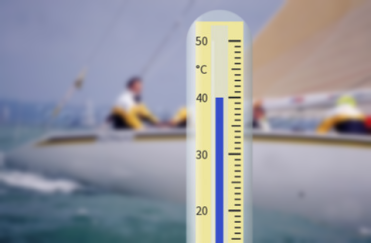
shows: 40 °C
